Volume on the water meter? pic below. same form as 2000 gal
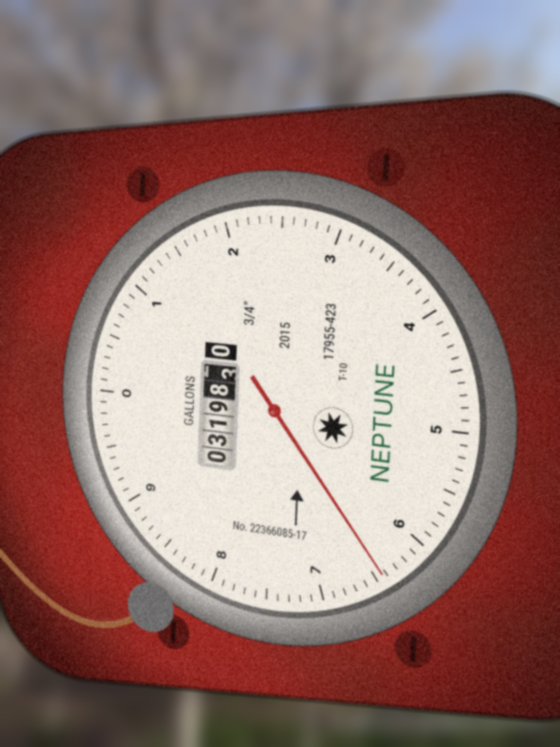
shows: 319826.4 gal
